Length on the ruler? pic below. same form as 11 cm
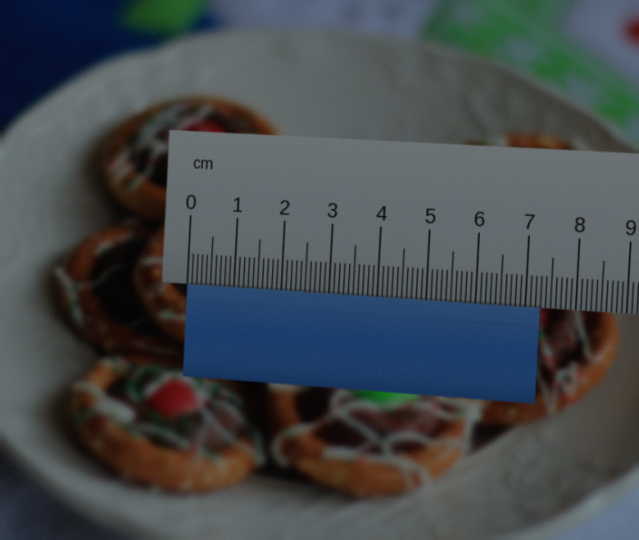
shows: 7.3 cm
